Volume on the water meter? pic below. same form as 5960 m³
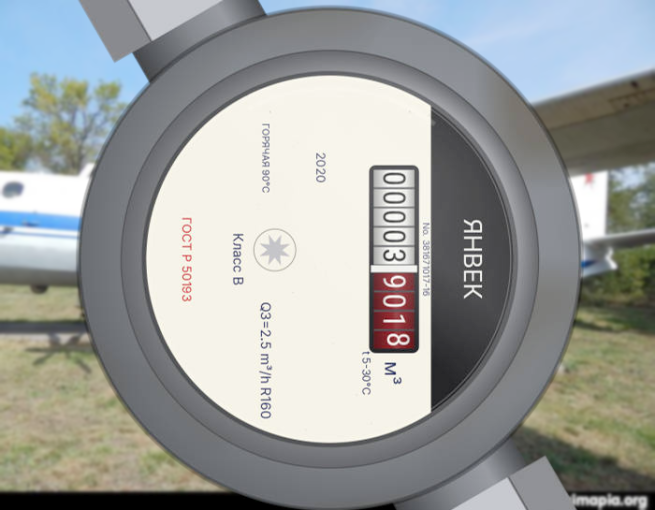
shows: 3.9018 m³
